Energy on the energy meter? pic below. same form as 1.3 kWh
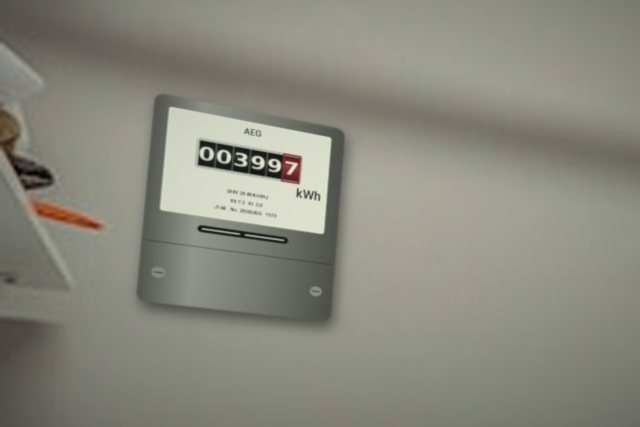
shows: 399.7 kWh
